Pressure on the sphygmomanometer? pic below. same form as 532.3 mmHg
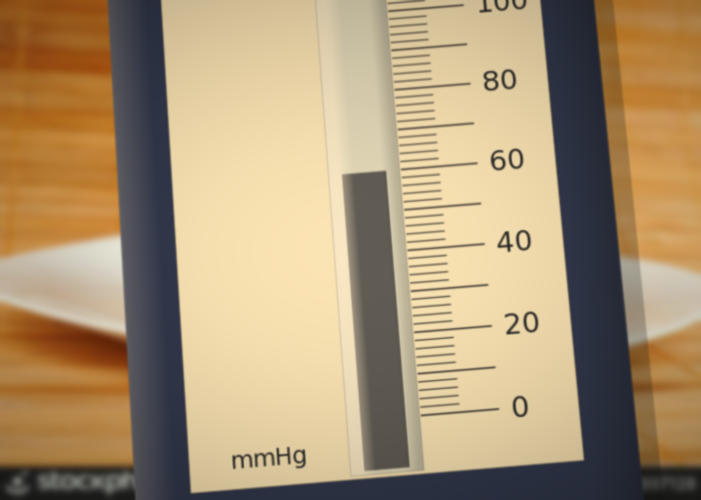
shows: 60 mmHg
